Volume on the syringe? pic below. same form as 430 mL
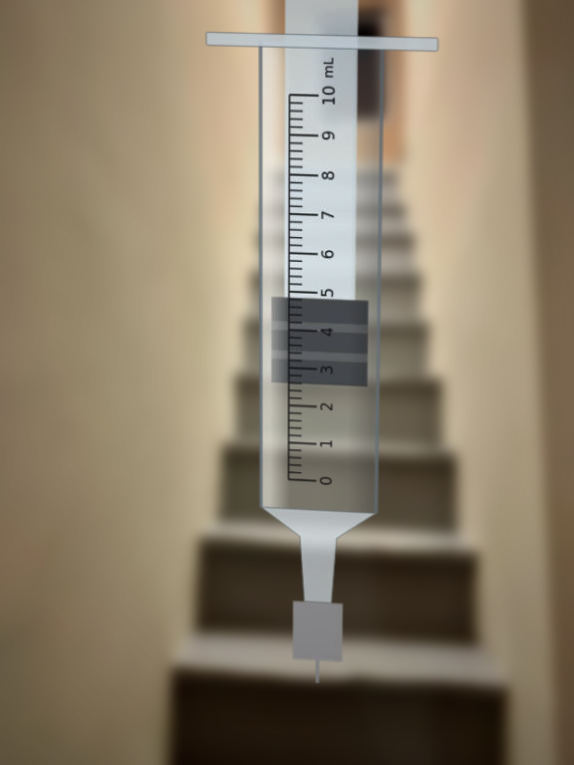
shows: 2.6 mL
